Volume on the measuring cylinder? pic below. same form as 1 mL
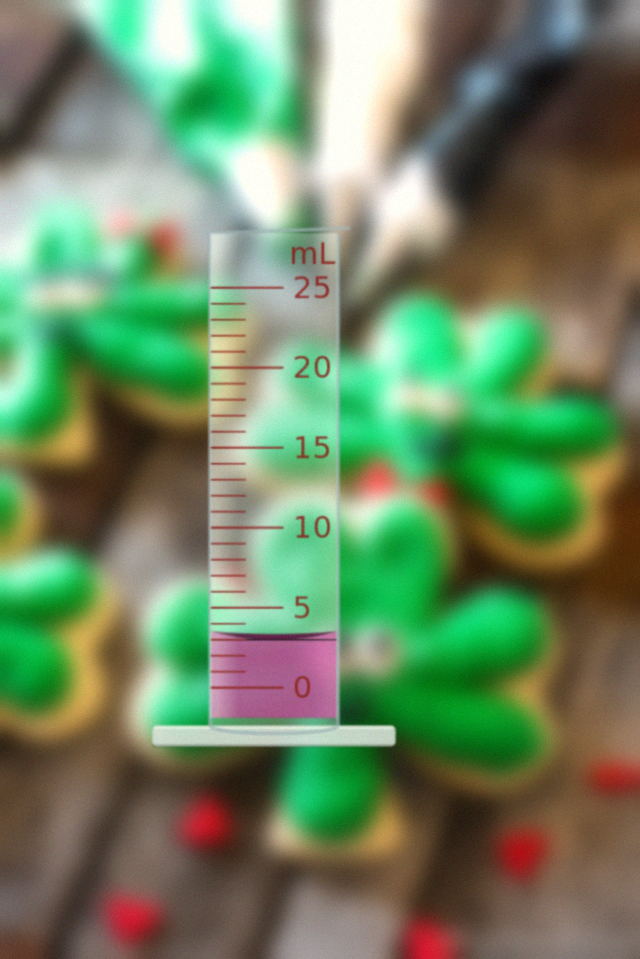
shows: 3 mL
